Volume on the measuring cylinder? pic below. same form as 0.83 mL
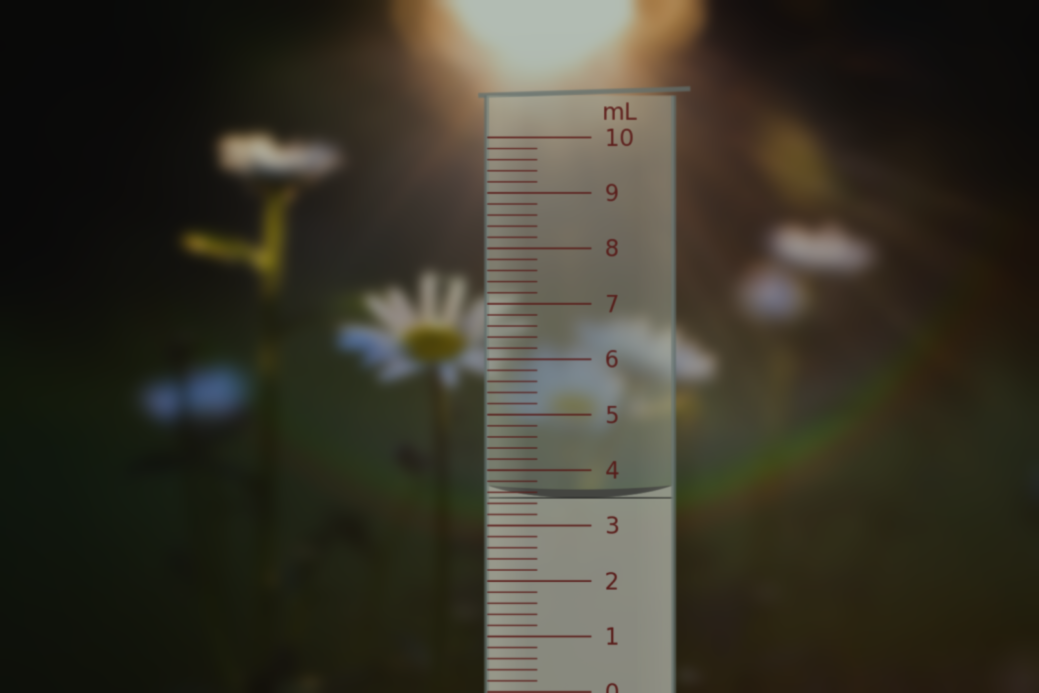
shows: 3.5 mL
